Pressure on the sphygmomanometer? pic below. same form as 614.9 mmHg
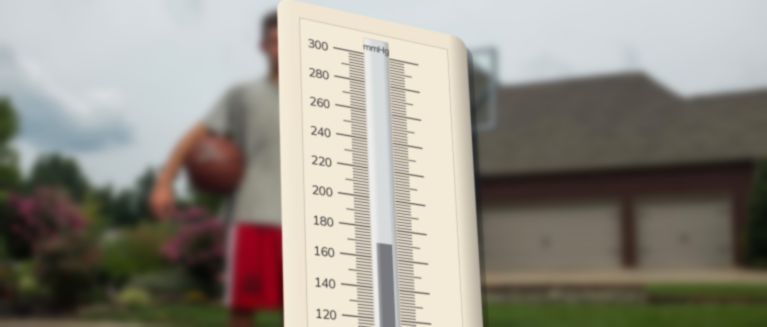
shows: 170 mmHg
